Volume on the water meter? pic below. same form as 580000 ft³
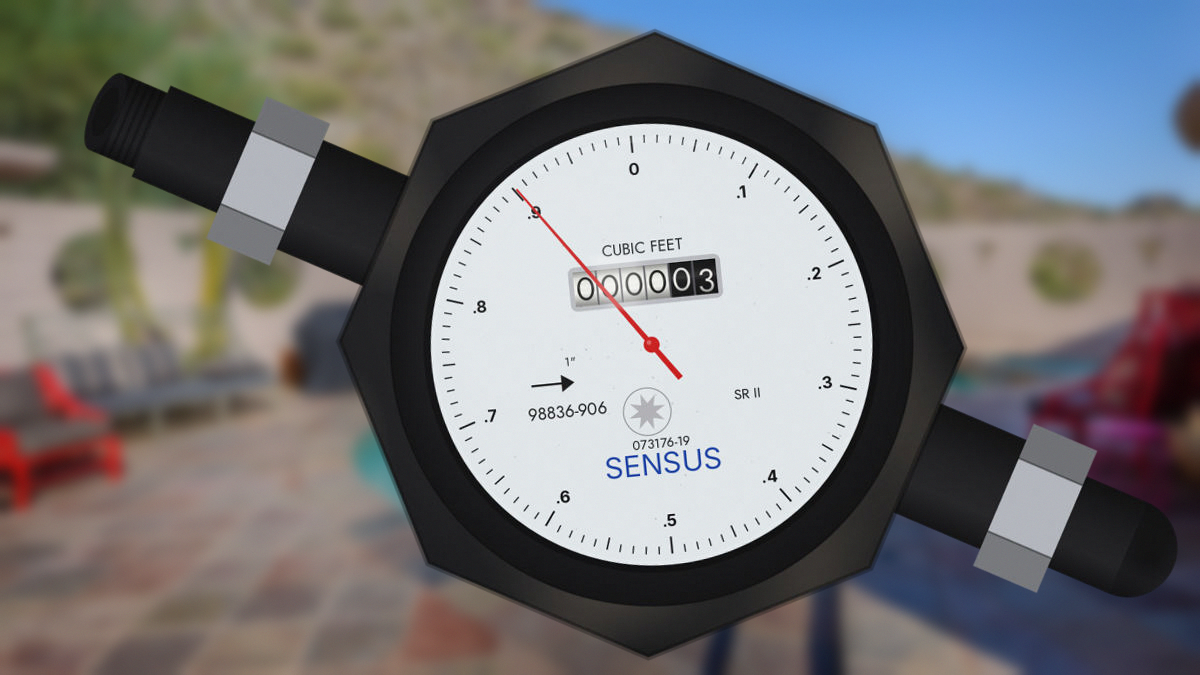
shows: 2.90 ft³
